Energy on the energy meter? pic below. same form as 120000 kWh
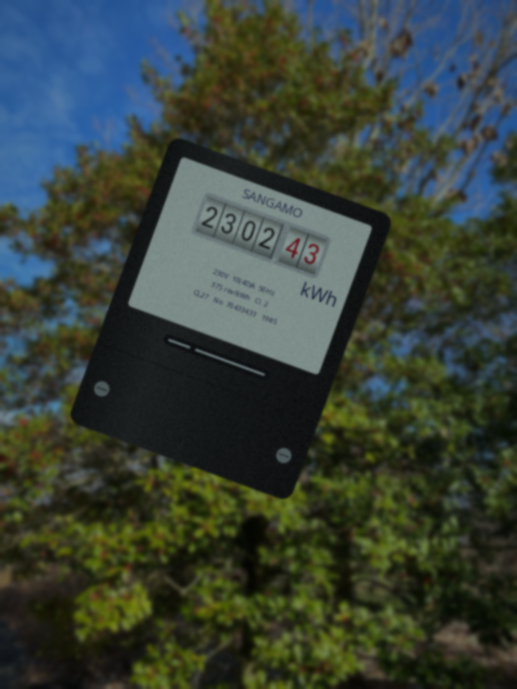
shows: 2302.43 kWh
